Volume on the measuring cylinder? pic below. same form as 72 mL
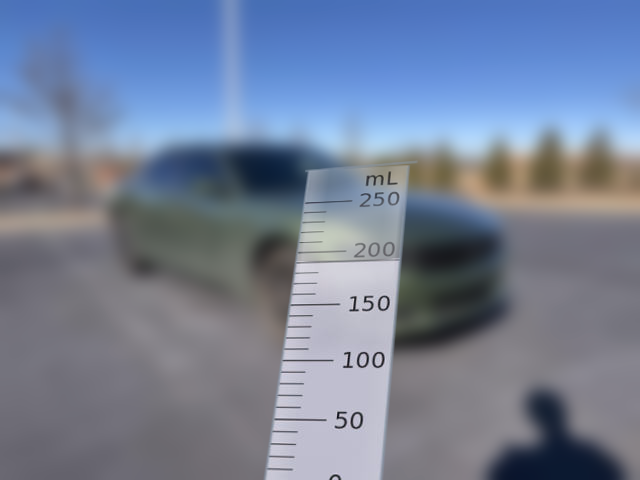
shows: 190 mL
